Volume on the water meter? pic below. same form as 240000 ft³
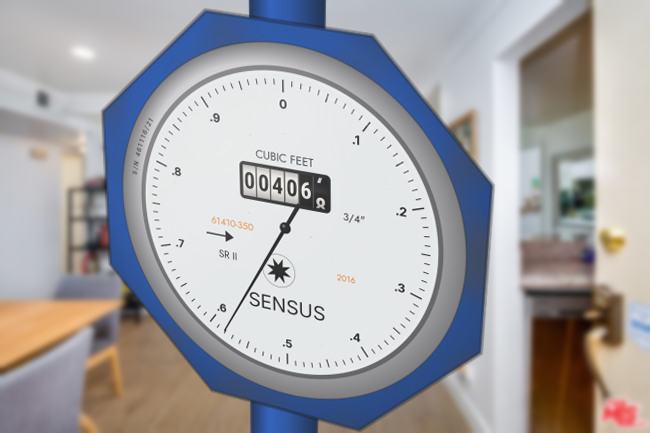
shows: 4067.58 ft³
